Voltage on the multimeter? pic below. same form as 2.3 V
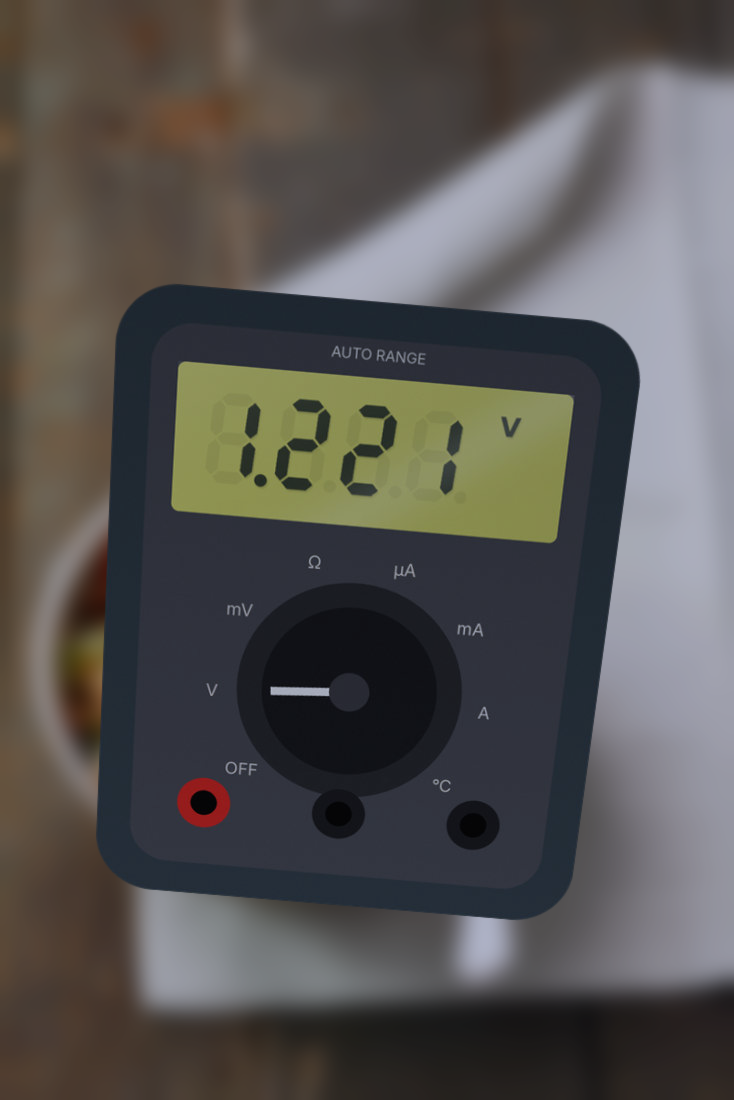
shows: 1.221 V
